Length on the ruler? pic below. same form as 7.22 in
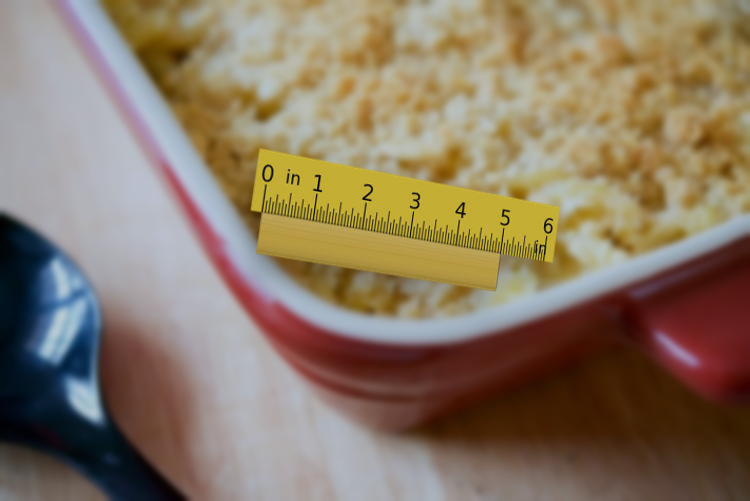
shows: 5 in
